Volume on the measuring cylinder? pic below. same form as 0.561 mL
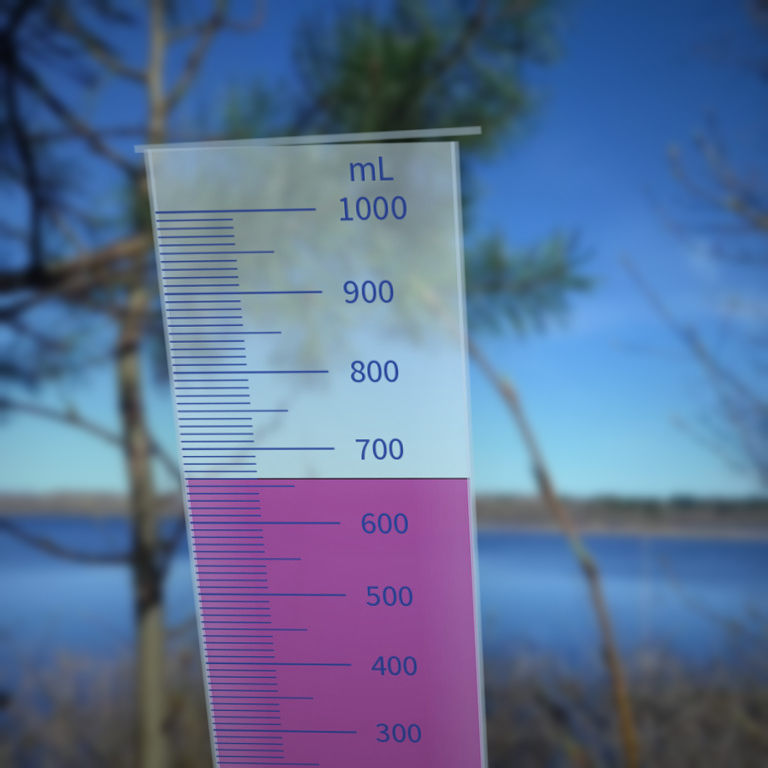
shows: 660 mL
